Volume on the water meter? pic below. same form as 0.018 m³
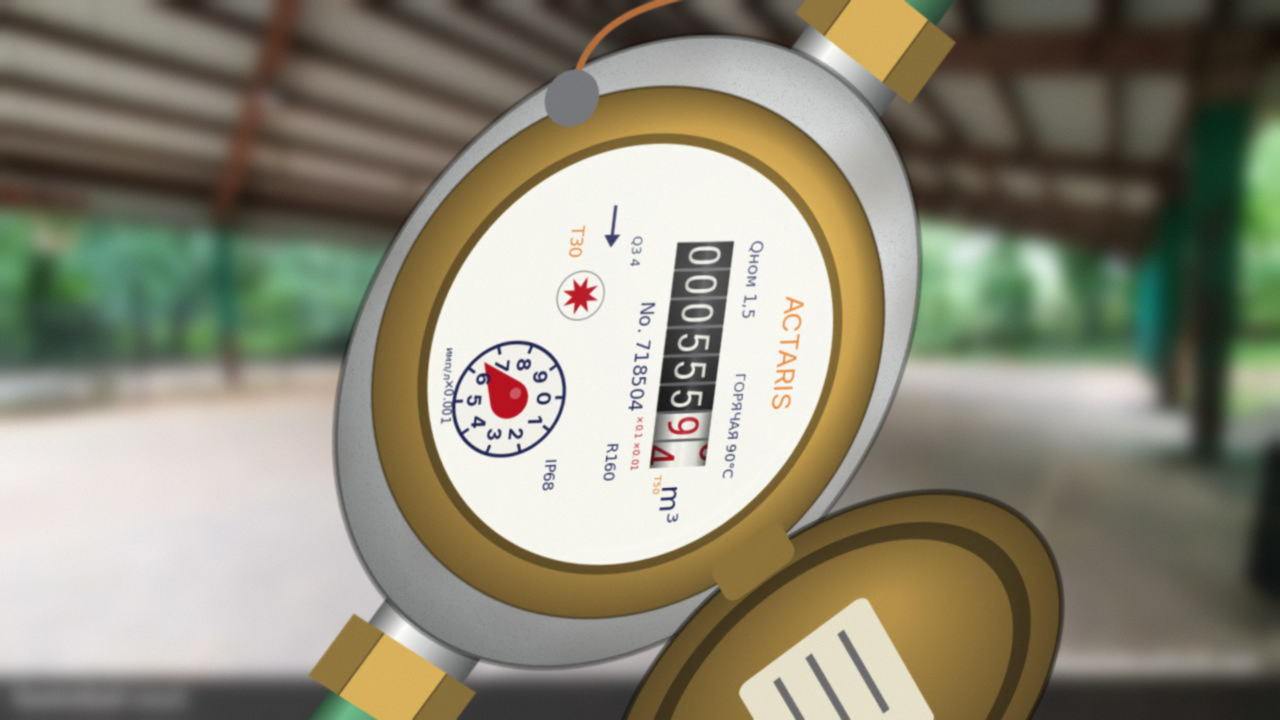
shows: 555.936 m³
